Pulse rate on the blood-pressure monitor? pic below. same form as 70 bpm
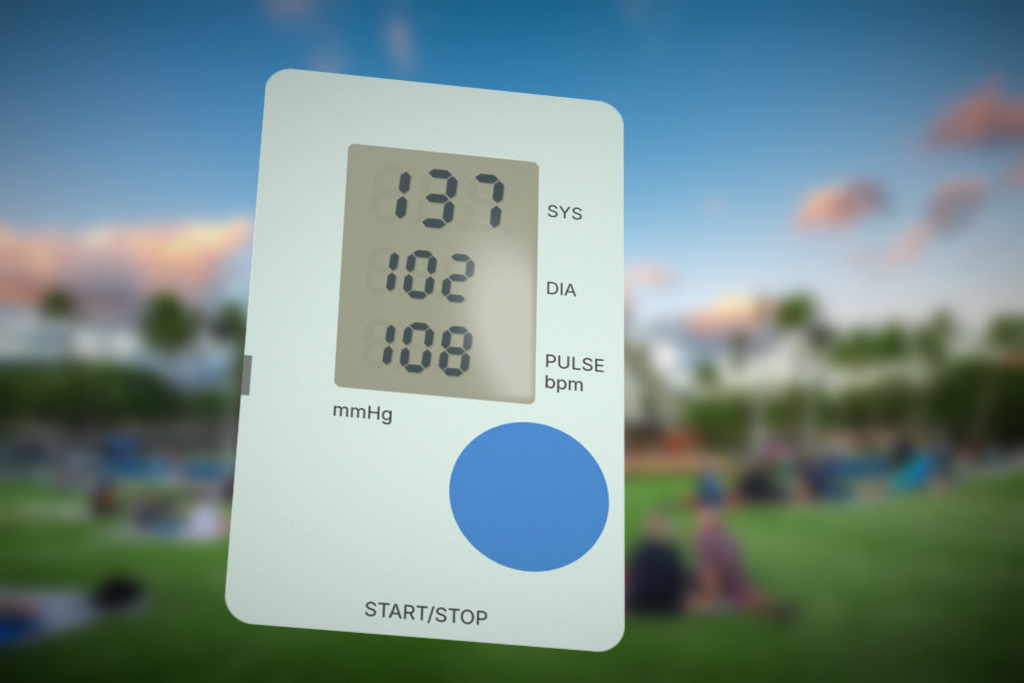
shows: 108 bpm
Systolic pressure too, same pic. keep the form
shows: 137 mmHg
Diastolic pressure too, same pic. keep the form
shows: 102 mmHg
